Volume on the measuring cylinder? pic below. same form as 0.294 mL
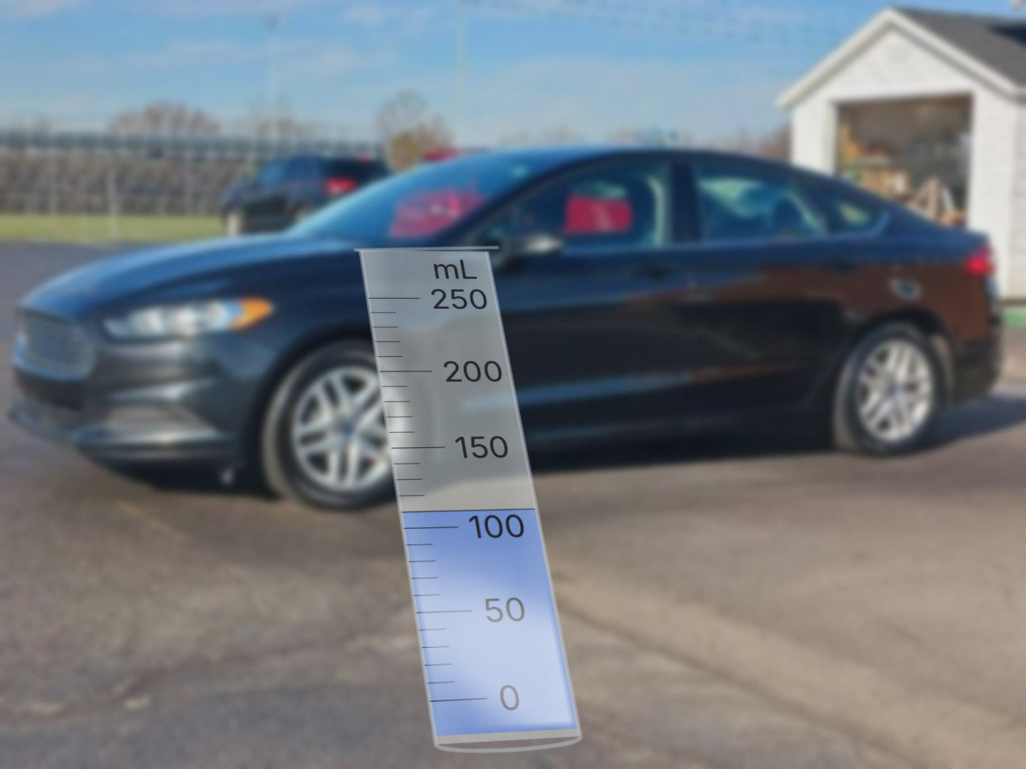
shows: 110 mL
